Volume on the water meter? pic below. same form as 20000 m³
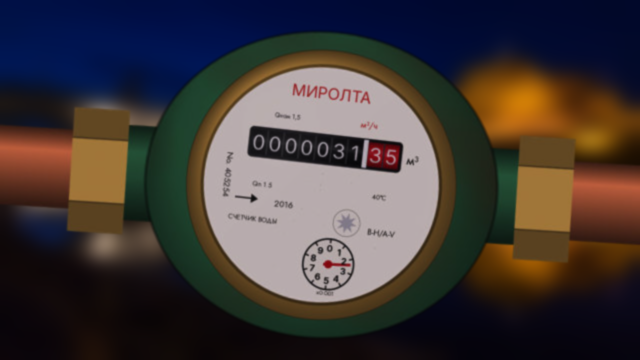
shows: 31.352 m³
